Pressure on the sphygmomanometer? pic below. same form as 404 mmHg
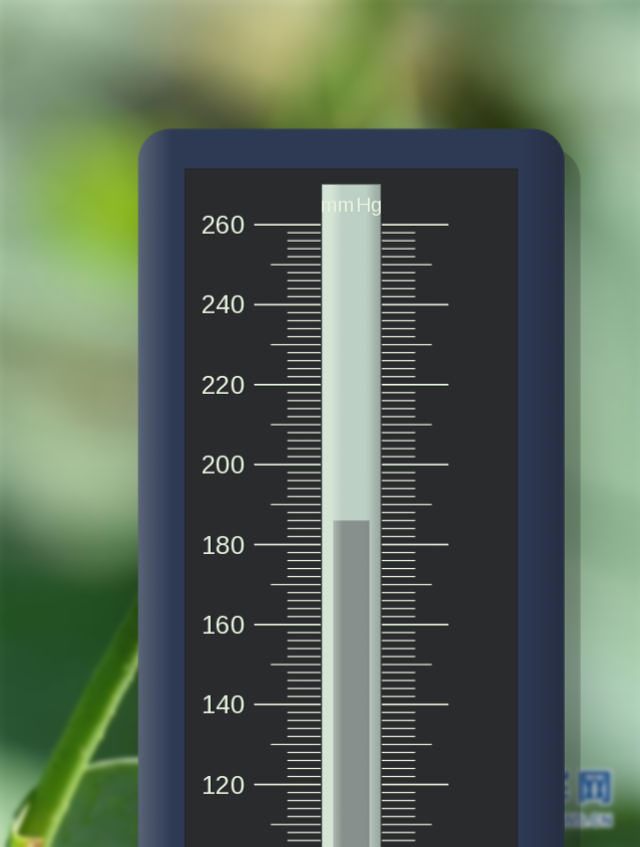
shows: 186 mmHg
